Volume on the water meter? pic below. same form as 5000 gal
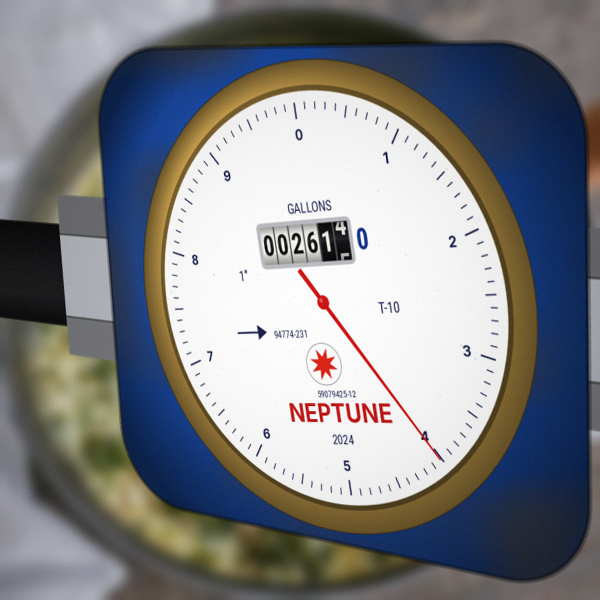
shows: 26144.0 gal
